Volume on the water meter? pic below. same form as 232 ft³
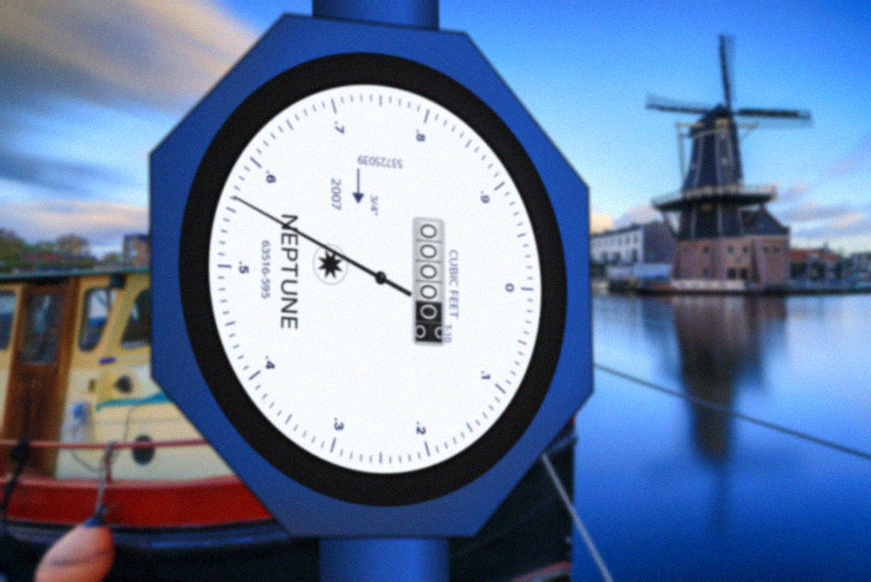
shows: 8.56 ft³
